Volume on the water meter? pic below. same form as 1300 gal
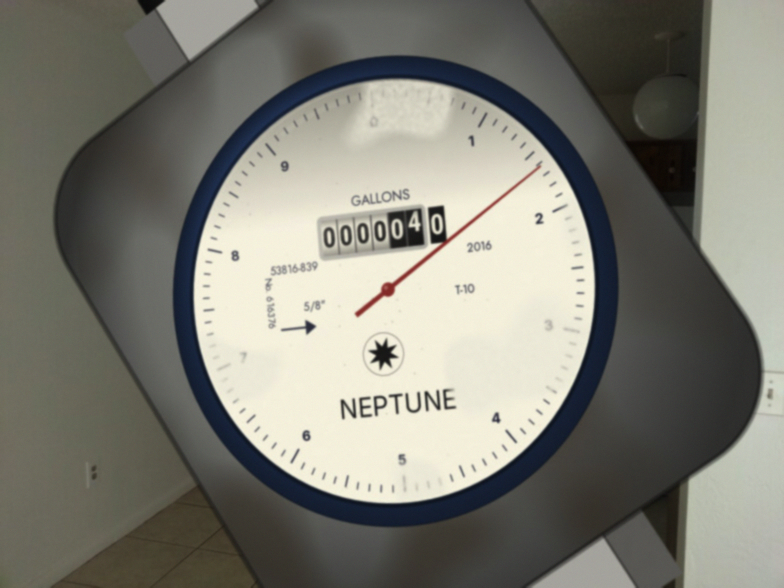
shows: 41.6 gal
